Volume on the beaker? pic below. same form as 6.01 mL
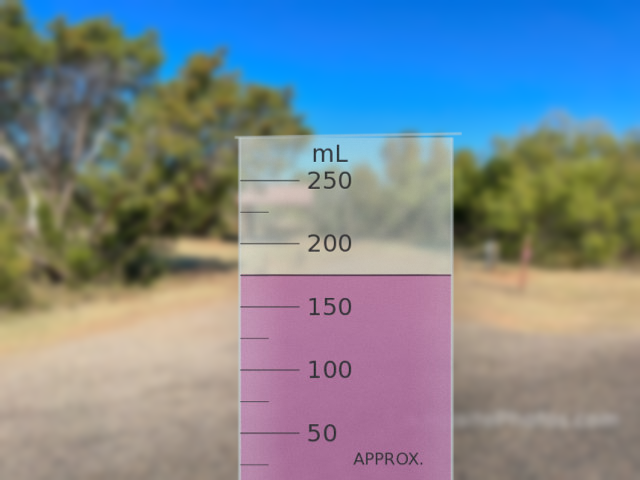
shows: 175 mL
